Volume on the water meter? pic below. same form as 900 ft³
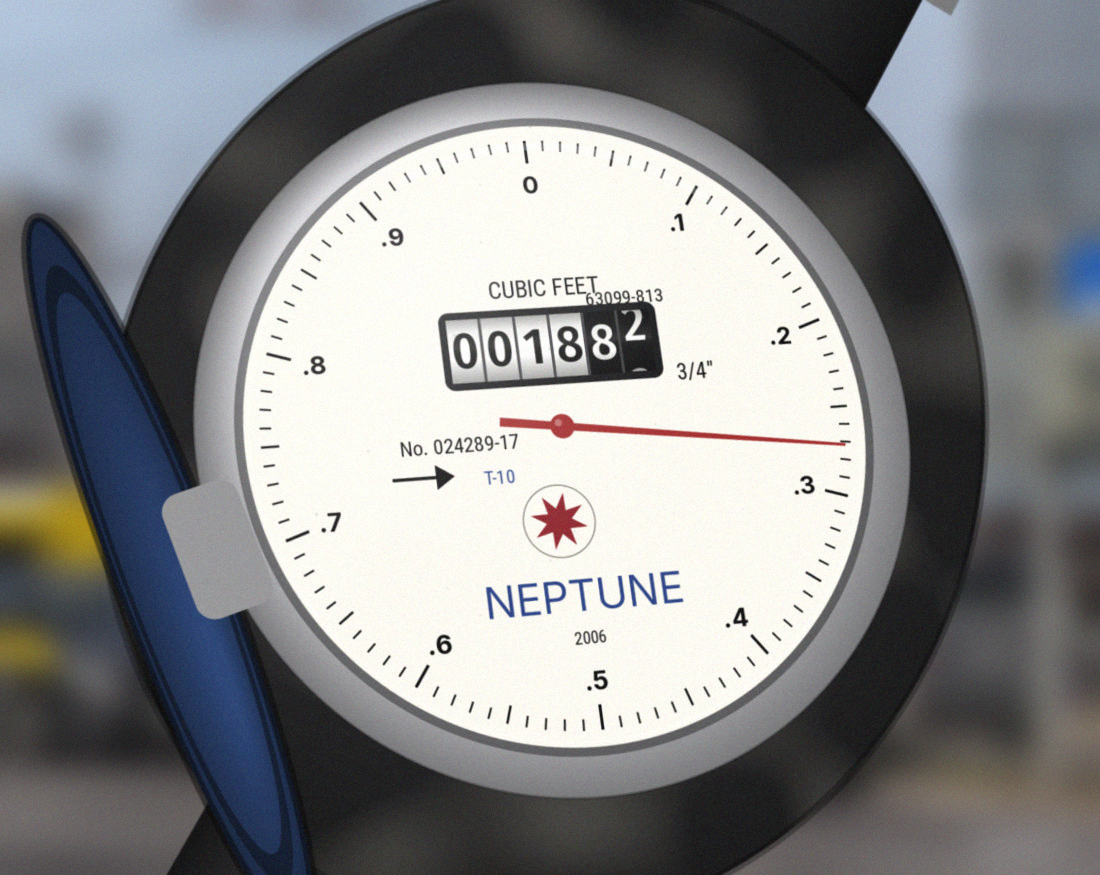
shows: 1882.27 ft³
